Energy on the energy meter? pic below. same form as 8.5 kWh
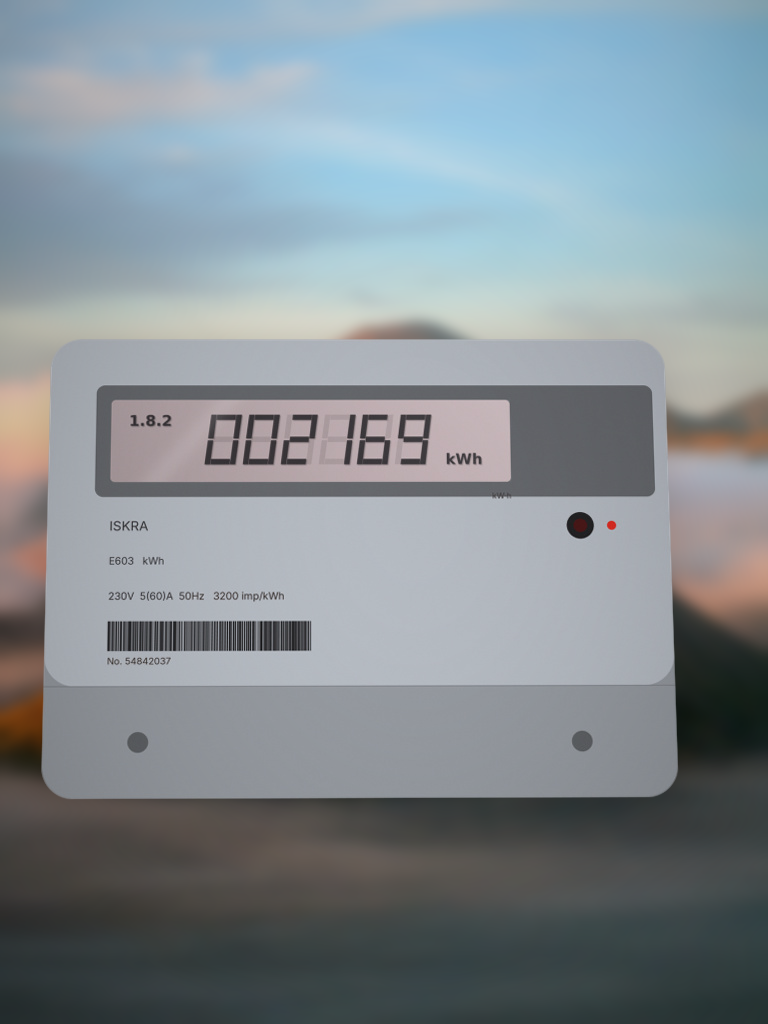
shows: 2169 kWh
